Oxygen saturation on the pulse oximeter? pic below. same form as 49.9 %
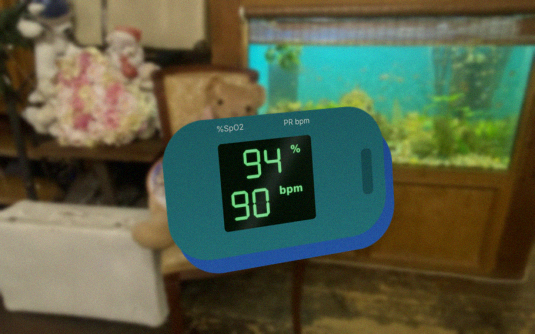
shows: 94 %
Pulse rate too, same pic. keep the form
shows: 90 bpm
